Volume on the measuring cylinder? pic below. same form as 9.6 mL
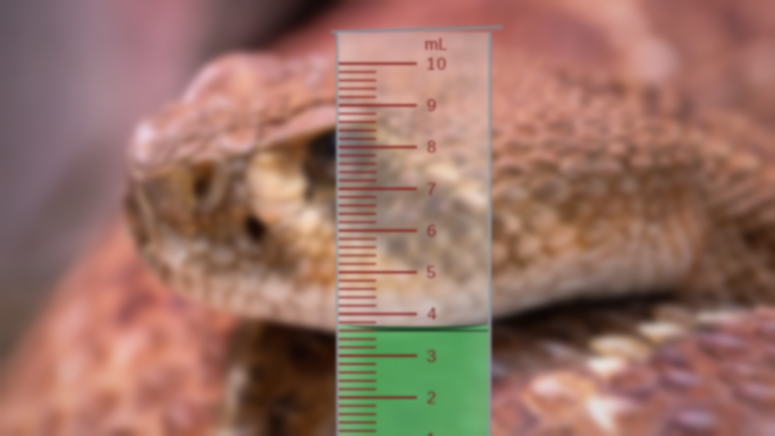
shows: 3.6 mL
